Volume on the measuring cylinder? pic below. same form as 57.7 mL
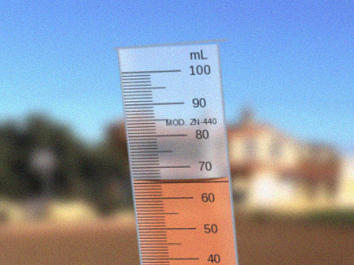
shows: 65 mL
